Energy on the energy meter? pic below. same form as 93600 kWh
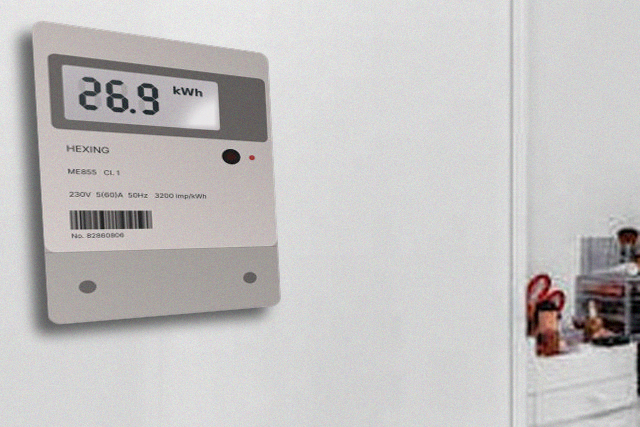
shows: 26.9 kWh
